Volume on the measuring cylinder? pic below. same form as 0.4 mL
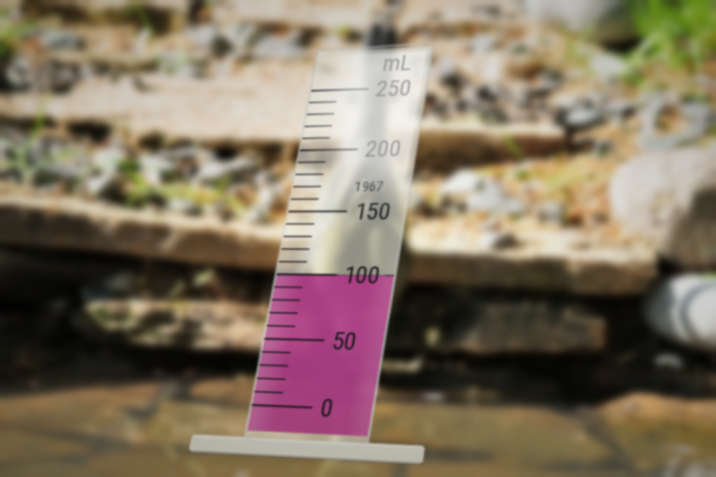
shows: 100 mL
